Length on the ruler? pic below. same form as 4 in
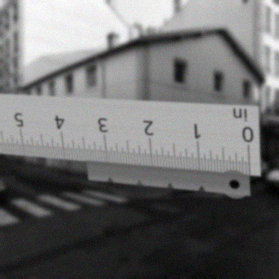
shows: 3.5 in
